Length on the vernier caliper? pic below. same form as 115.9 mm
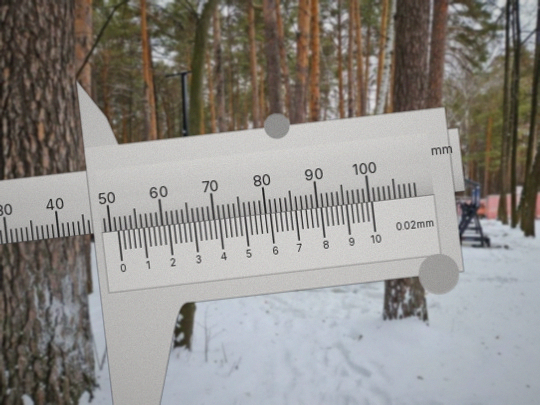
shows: 51.5 mm
